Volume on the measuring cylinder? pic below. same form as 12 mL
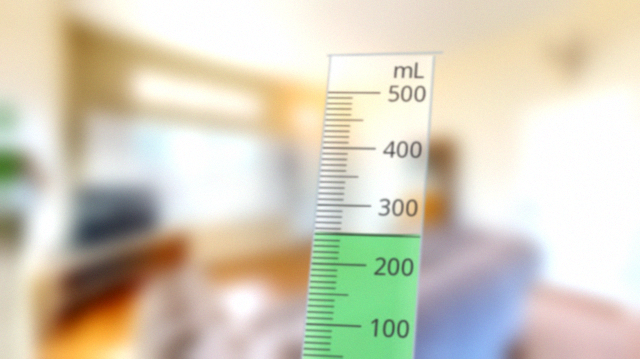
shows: 250 mL
